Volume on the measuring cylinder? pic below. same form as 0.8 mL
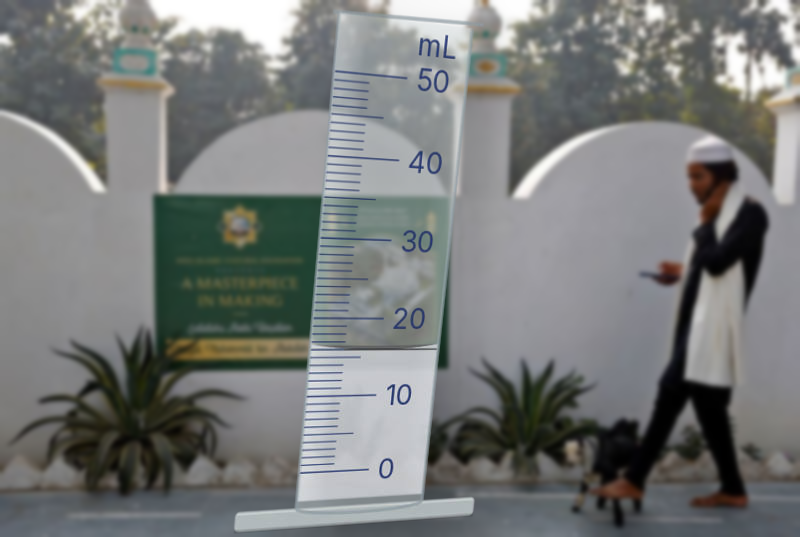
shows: 16 mL
